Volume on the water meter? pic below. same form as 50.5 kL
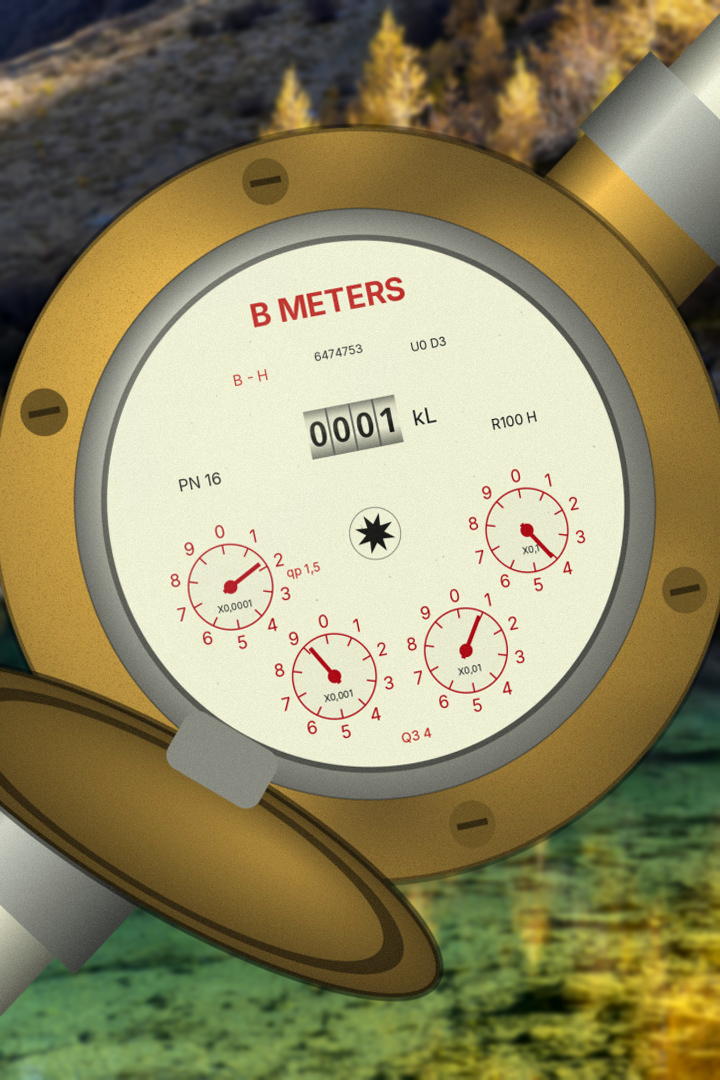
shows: 1.4091 kL
